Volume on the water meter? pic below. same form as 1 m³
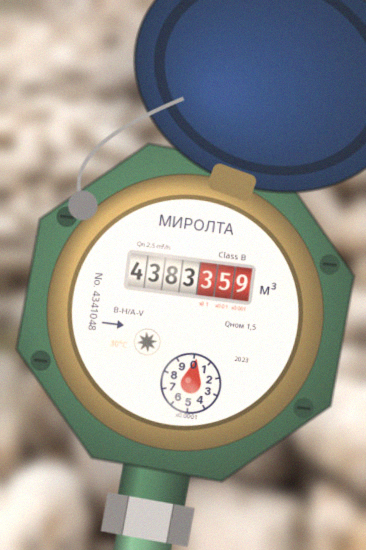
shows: 4383.3590 m³
